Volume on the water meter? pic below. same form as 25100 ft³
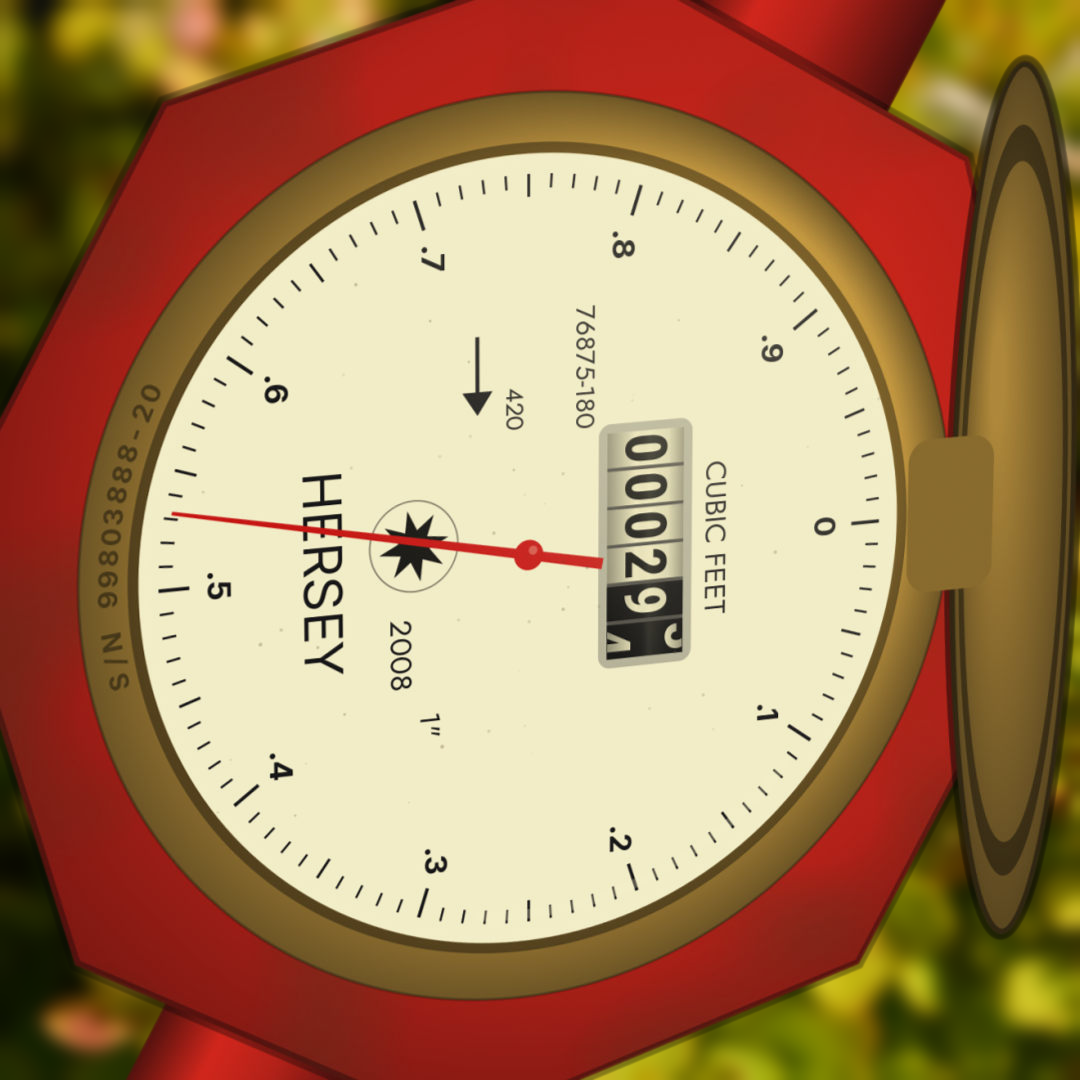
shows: 293.53 ft³
